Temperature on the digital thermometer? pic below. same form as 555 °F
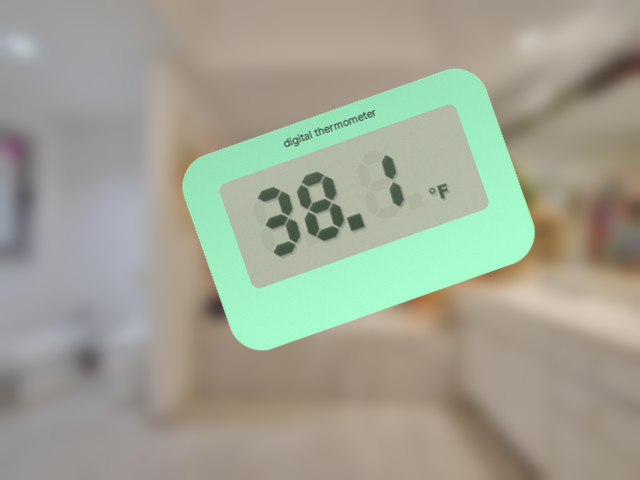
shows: 38.1 °F
